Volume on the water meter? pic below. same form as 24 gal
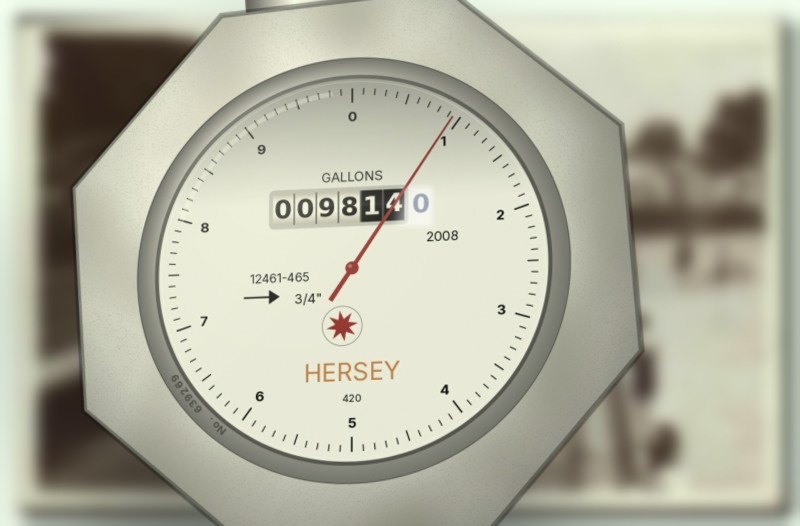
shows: 98140.9 gal
